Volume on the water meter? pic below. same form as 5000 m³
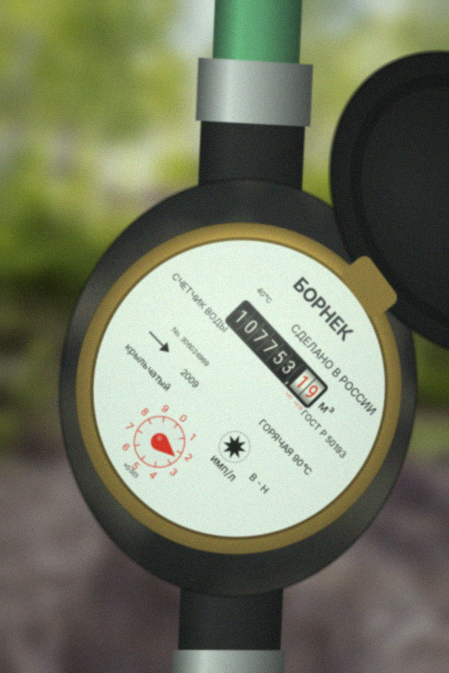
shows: 107753.192 m³
